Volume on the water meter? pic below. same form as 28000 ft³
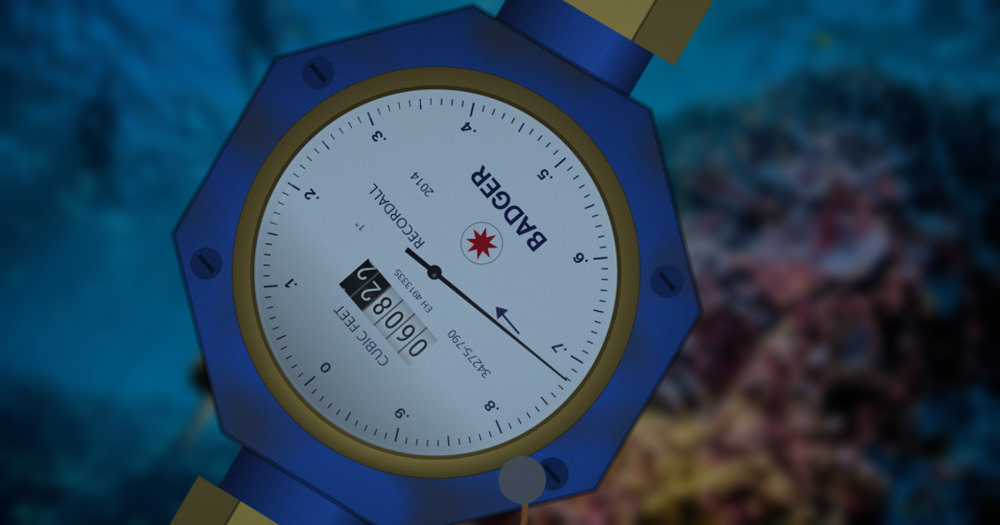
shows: 60821.72 ft³
